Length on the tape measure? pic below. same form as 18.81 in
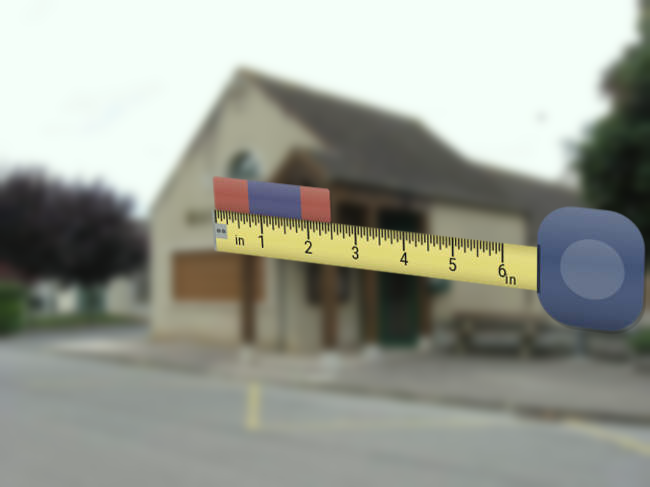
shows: 2.5 in
